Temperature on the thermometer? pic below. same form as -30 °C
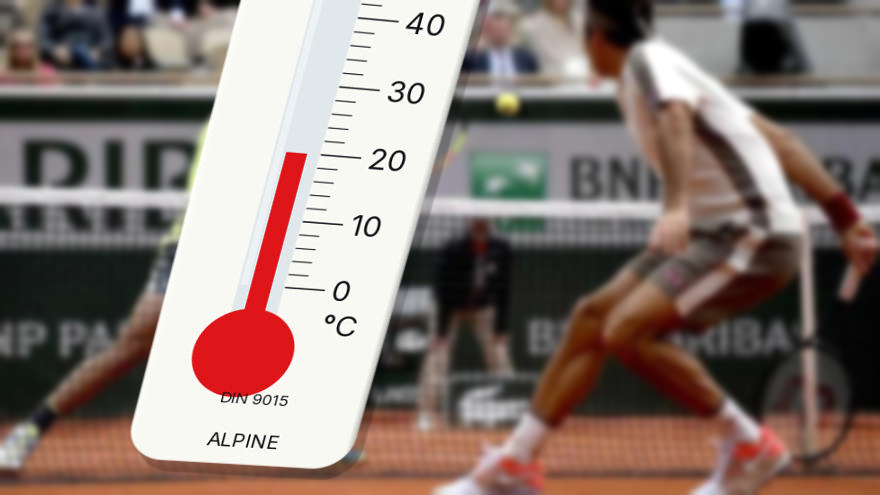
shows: 20 °C
